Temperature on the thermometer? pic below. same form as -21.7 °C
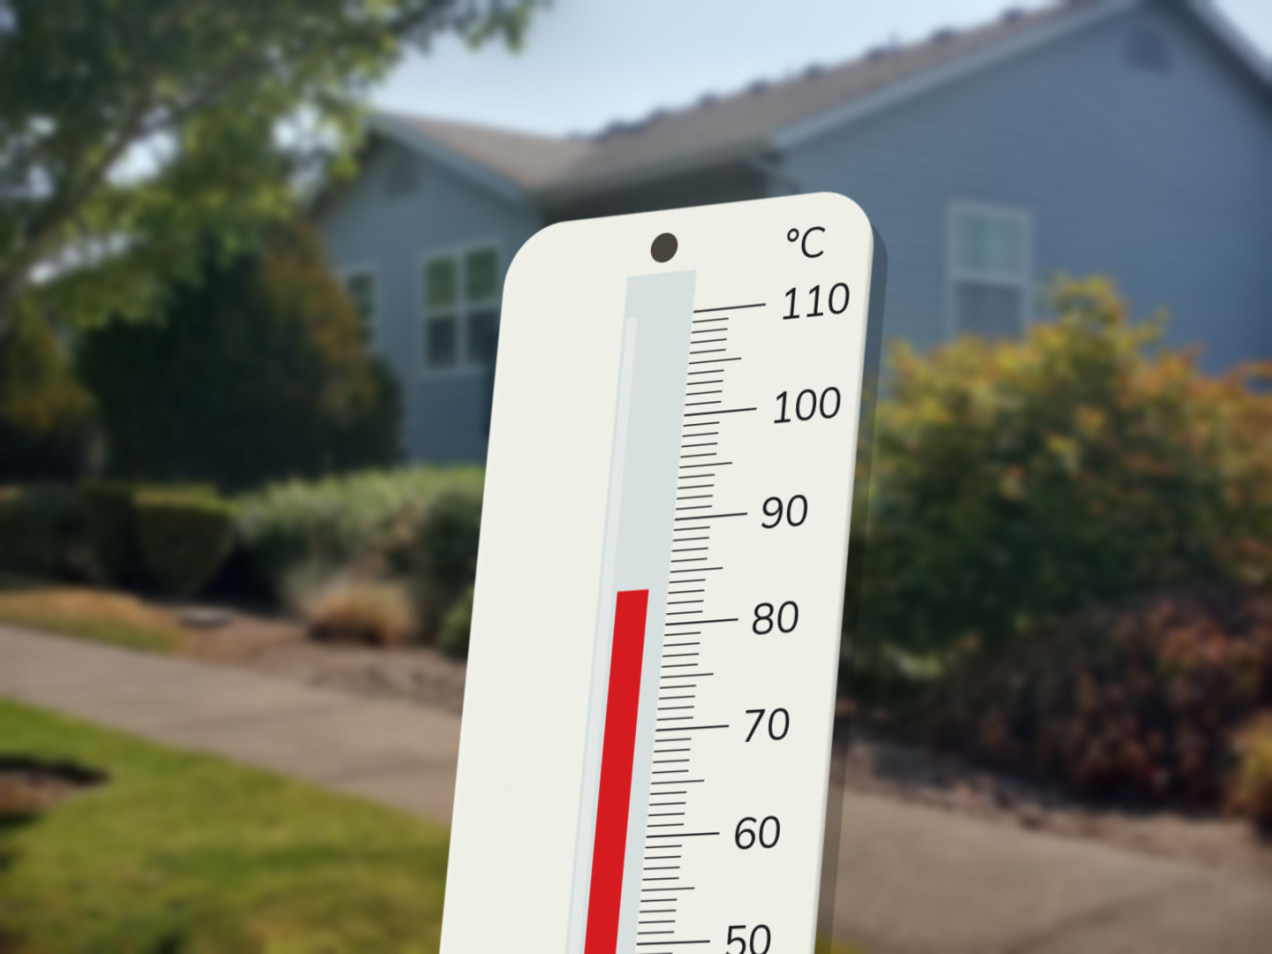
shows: 83.5 °C
